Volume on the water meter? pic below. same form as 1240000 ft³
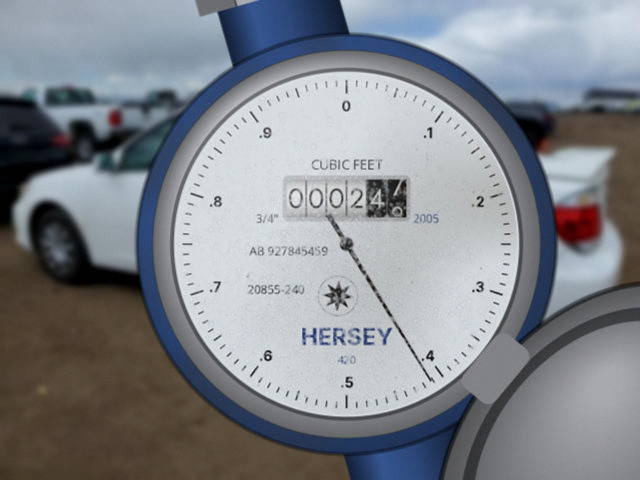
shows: 247.41 ft³
